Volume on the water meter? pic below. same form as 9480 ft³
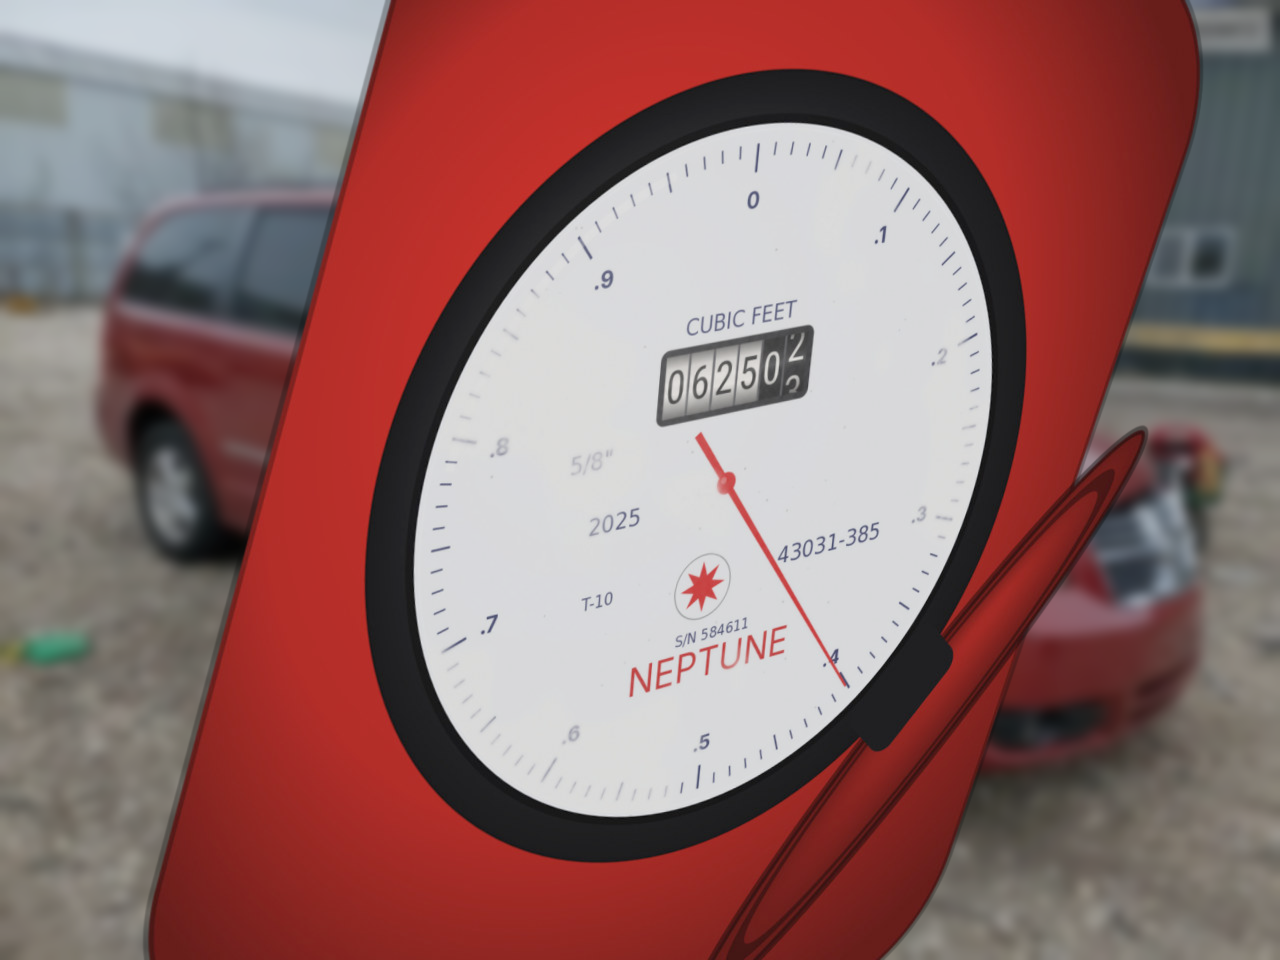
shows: 62502.40 ft³
